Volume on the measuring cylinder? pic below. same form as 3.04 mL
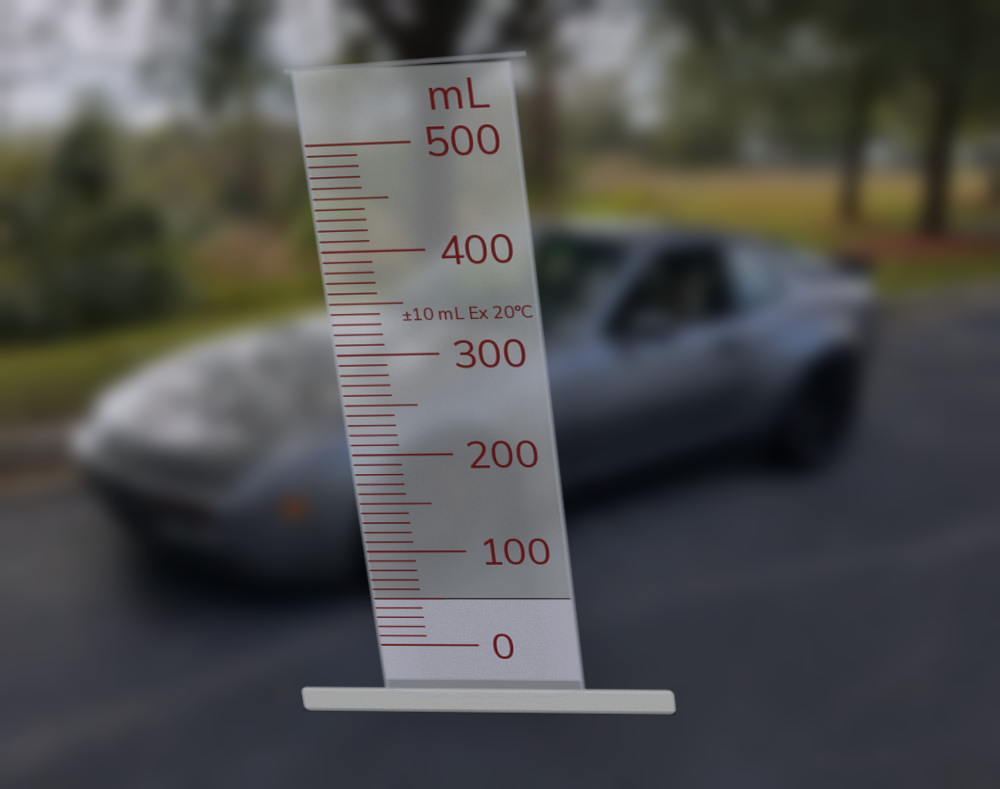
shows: 50 mL
